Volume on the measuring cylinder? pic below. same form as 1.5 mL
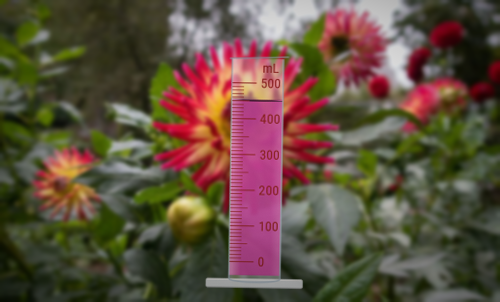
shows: 450 mL
